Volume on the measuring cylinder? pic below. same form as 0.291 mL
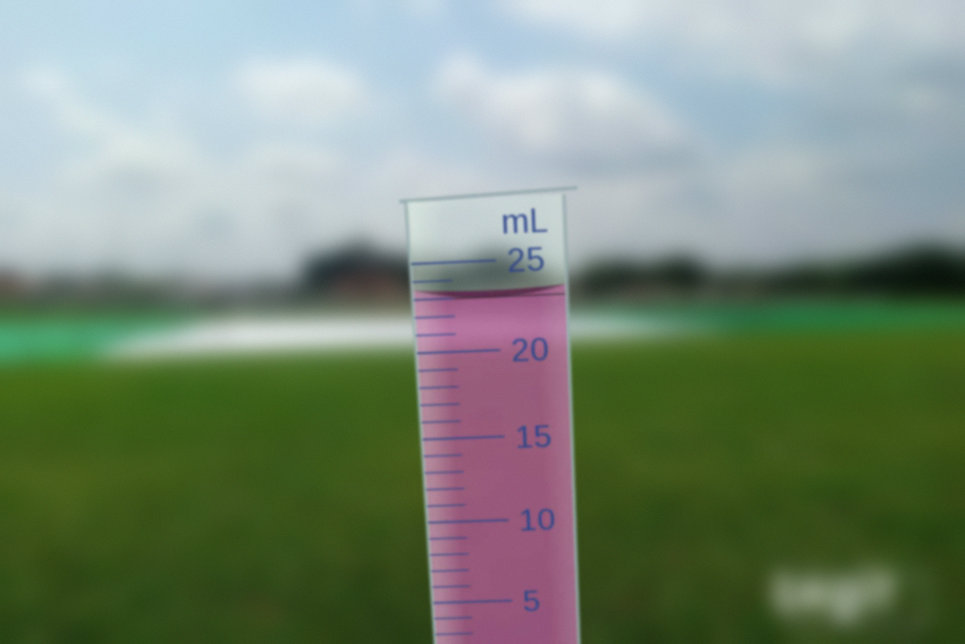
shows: 23 mL
